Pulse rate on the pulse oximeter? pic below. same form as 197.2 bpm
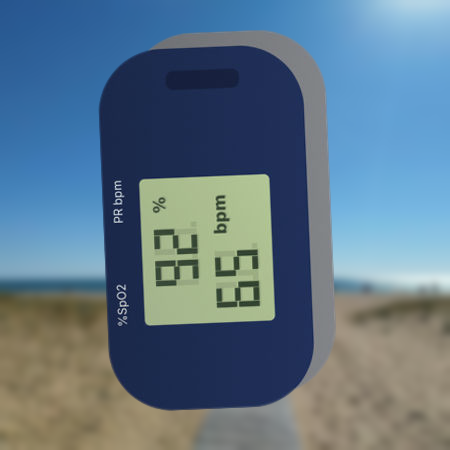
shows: 65 bpm
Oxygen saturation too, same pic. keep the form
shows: 92 %
